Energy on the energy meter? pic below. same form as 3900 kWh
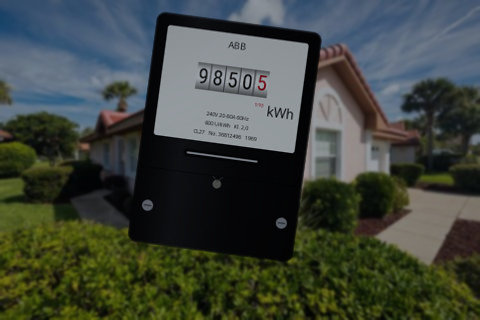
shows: 9850.5 kWh
